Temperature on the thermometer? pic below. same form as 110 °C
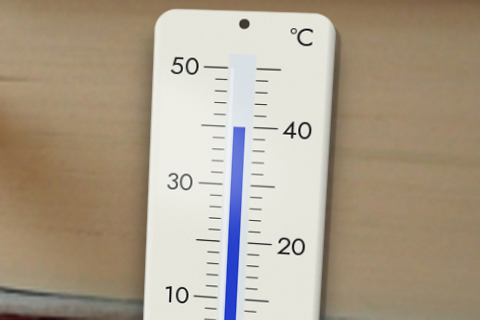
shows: 40 °C
